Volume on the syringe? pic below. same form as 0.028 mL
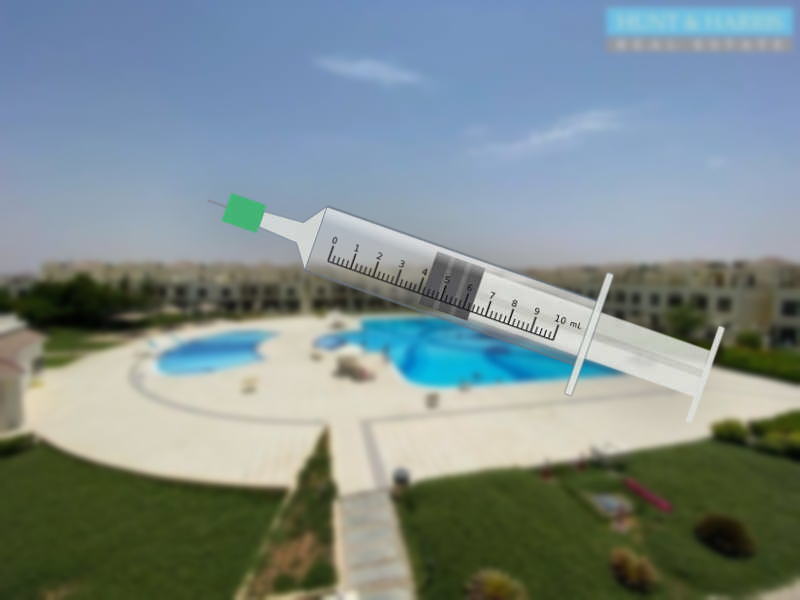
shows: 4.2 mL
